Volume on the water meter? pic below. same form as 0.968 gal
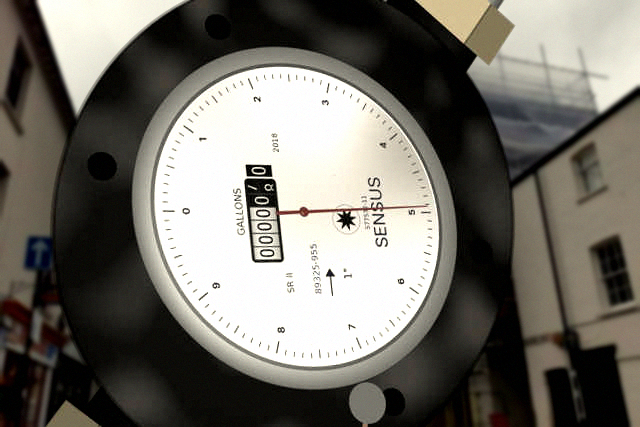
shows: 74.9 gal
